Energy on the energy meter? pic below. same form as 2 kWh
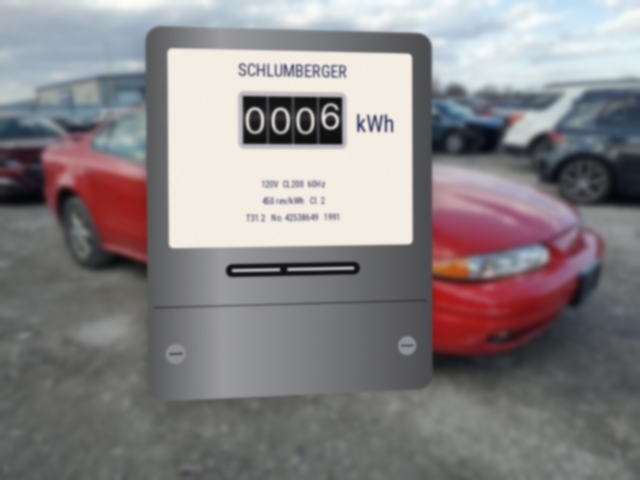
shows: 6 kWh
